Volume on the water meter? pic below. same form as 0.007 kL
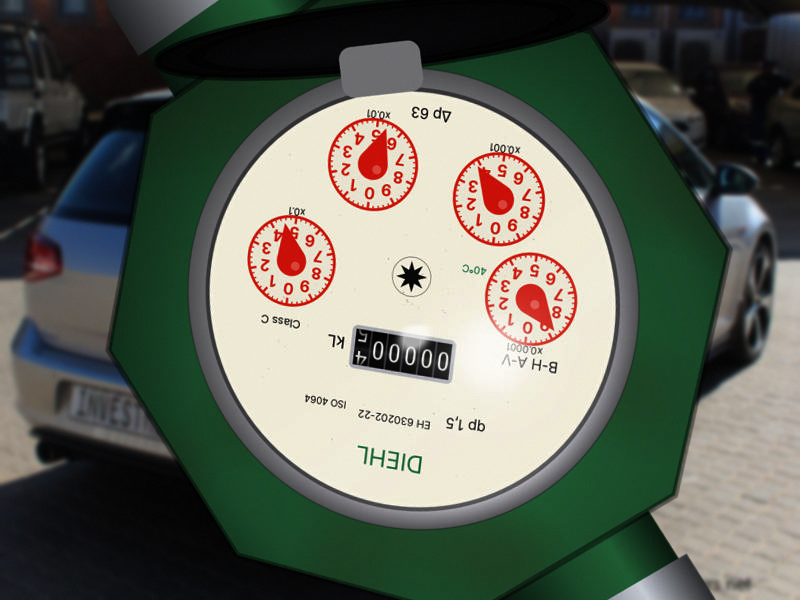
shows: 4.4538 kL
